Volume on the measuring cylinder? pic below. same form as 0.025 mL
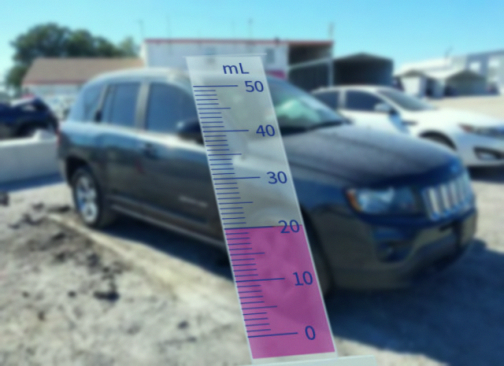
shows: 20 mL
